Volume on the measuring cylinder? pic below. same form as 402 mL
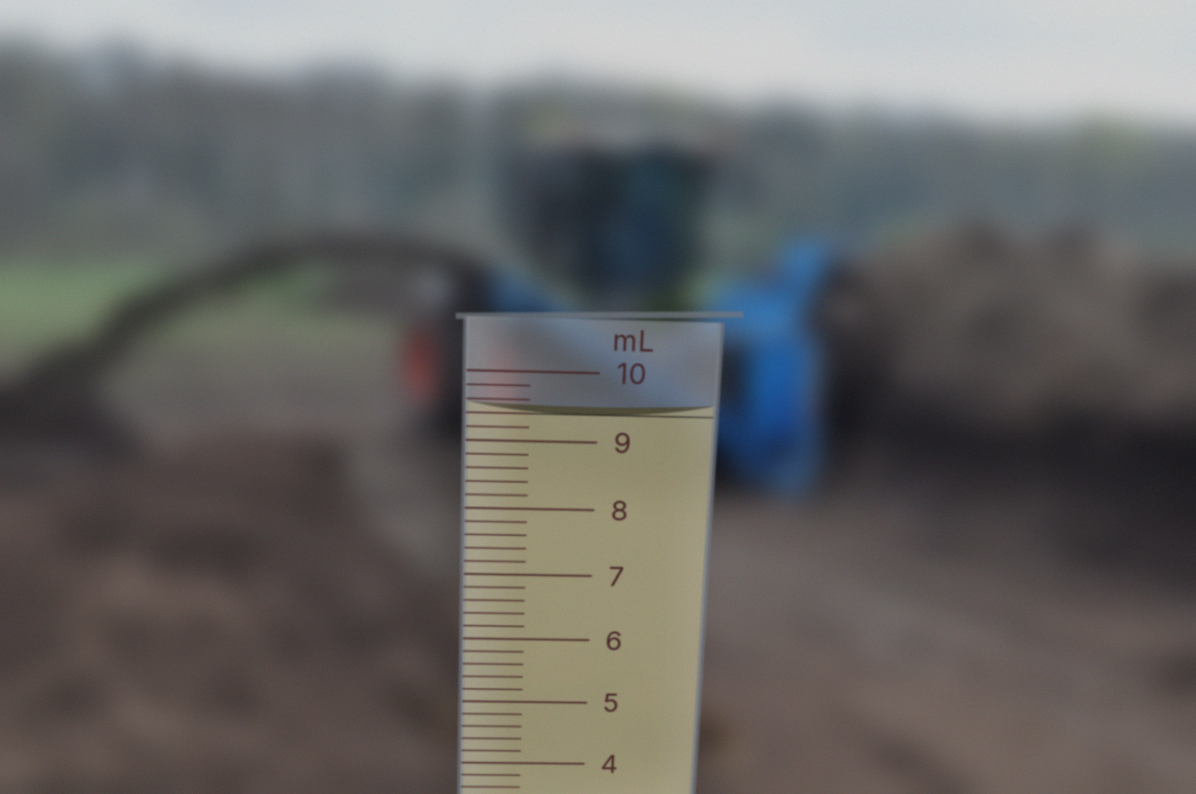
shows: 9.4 mL
